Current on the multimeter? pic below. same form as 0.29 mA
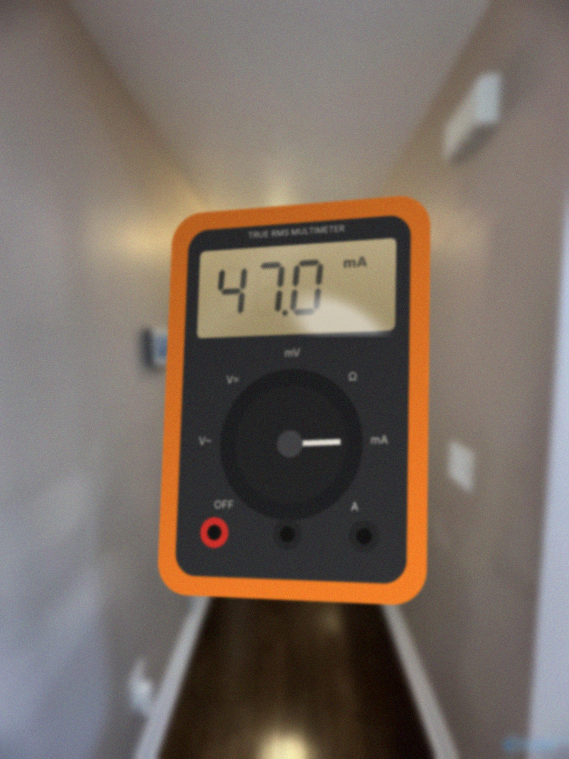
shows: 47.0 mA
